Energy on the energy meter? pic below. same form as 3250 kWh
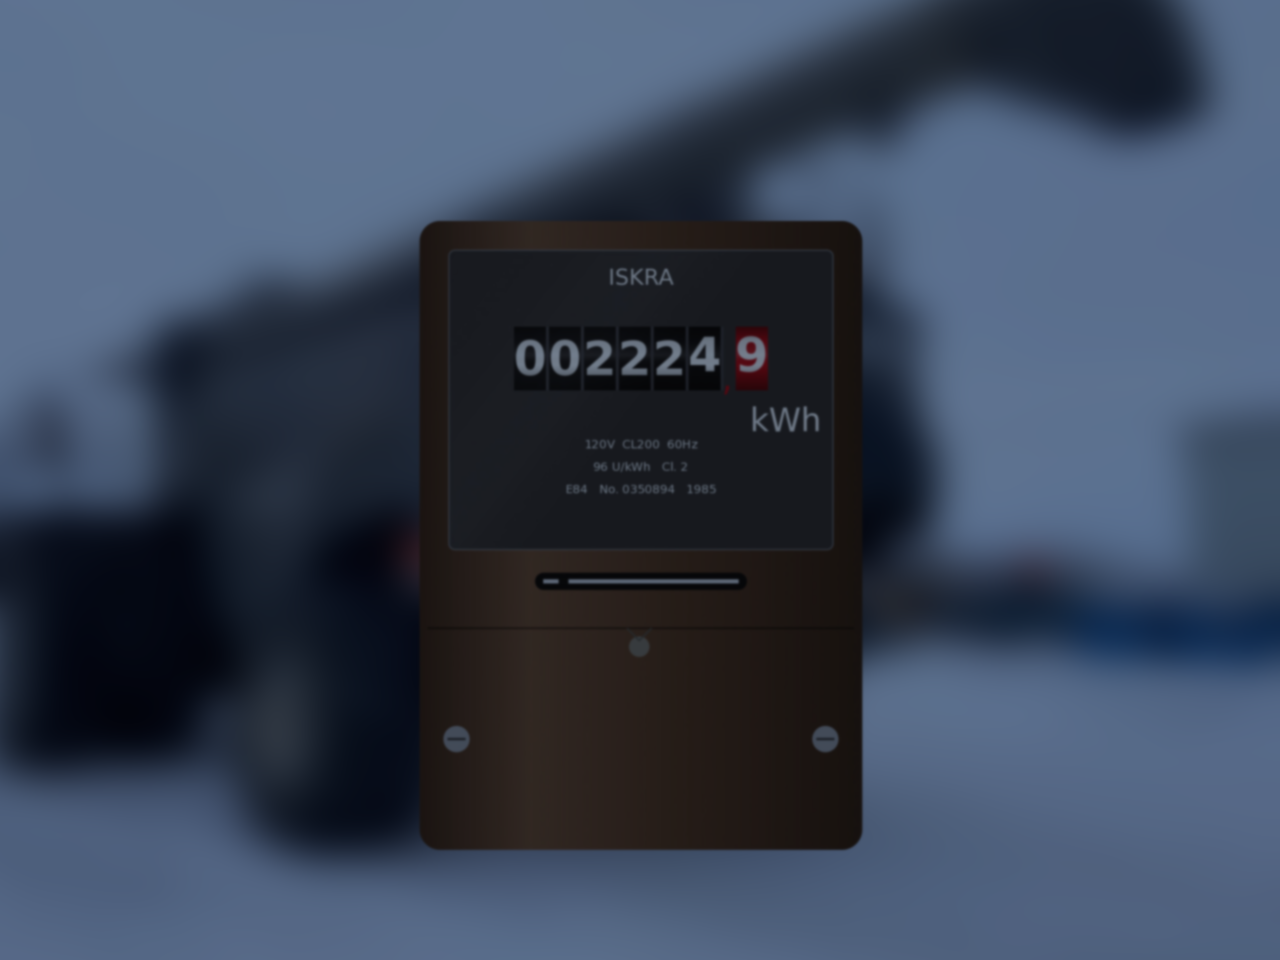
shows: 2224.9 kWh
